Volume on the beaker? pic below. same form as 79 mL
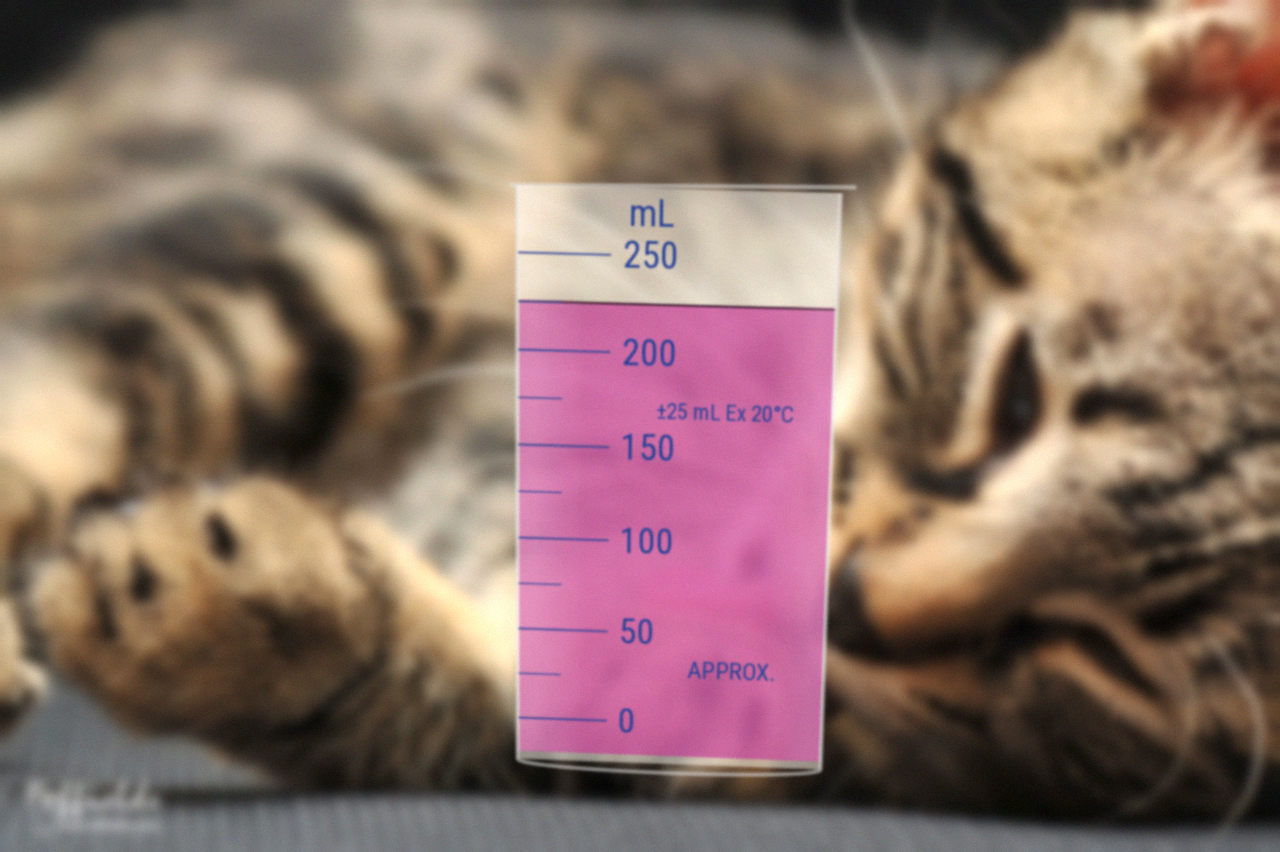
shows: 225 mL
